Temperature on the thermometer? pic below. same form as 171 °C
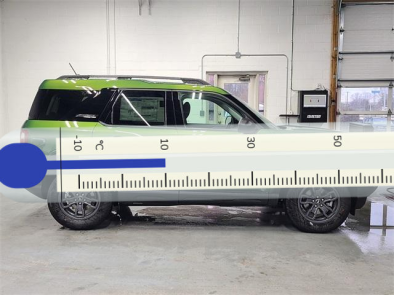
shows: 10 °C
